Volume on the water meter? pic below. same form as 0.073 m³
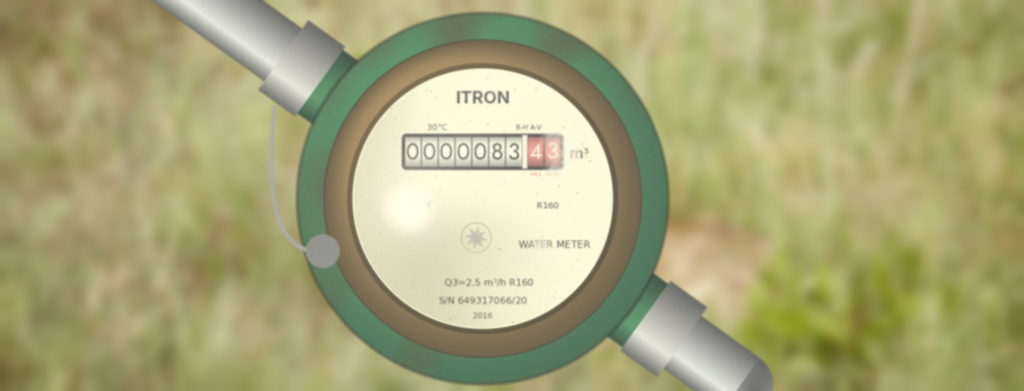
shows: 83.43 m³
